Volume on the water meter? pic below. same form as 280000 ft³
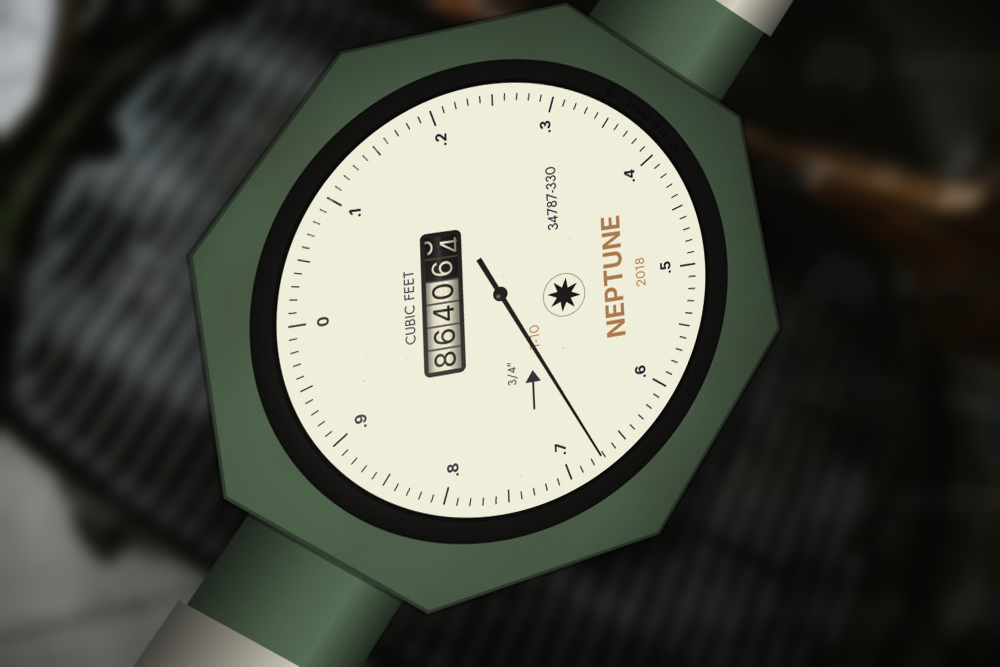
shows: 864063.67 ft³
